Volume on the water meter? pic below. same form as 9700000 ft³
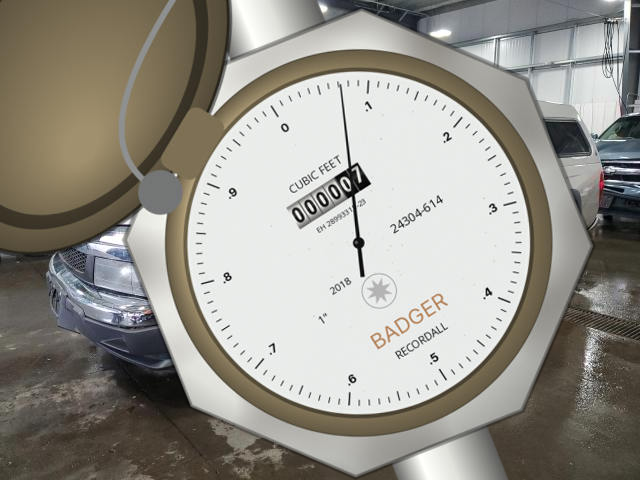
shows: 7.07 ft³
